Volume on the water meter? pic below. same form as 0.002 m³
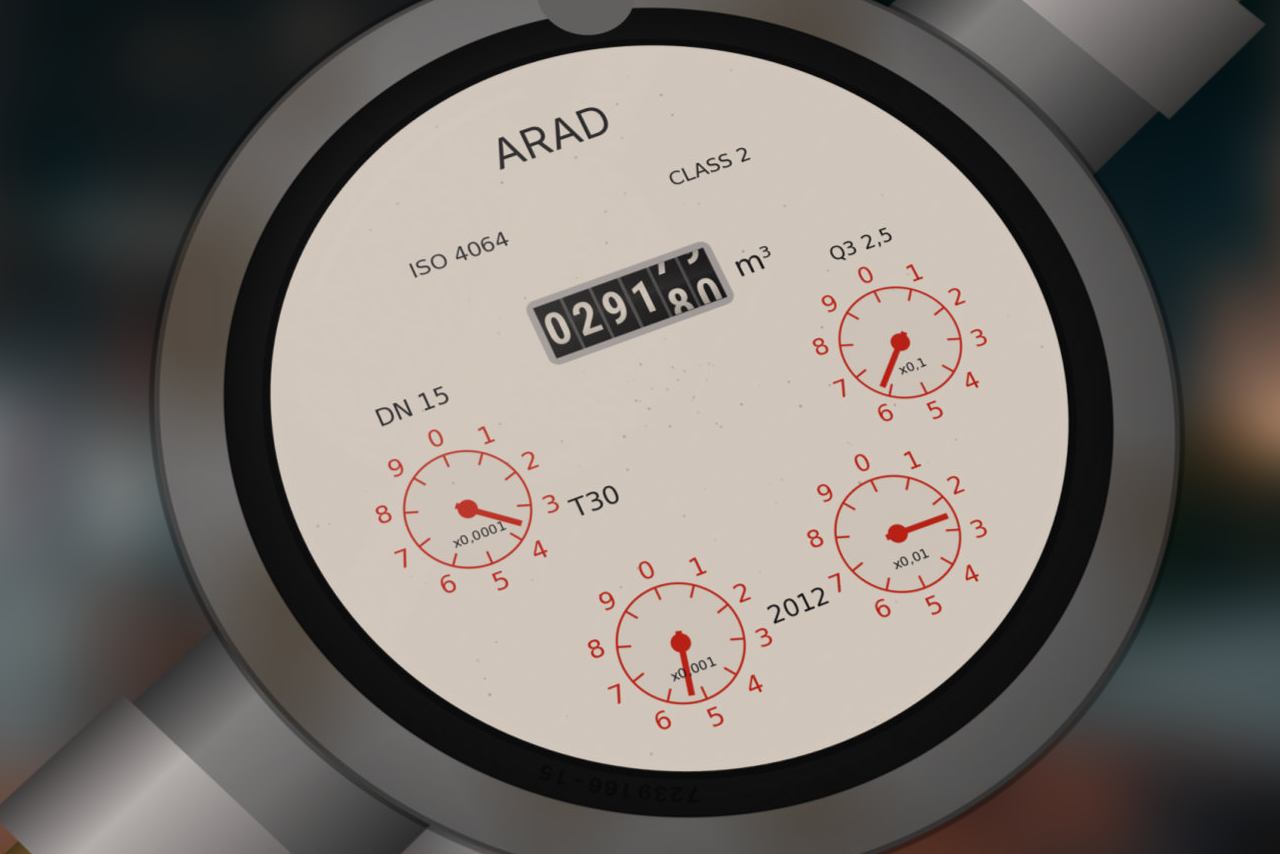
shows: 29179.6253 m³
